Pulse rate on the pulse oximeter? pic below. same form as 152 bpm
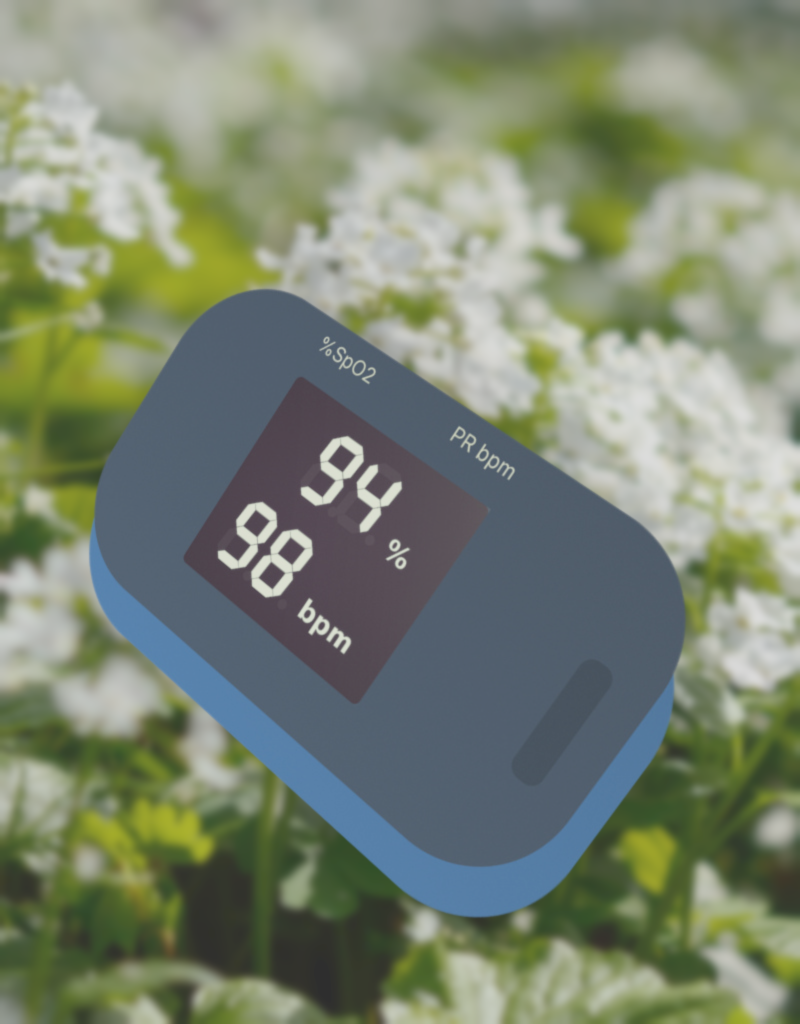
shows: 98 bpm
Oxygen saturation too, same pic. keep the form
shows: 94 %
